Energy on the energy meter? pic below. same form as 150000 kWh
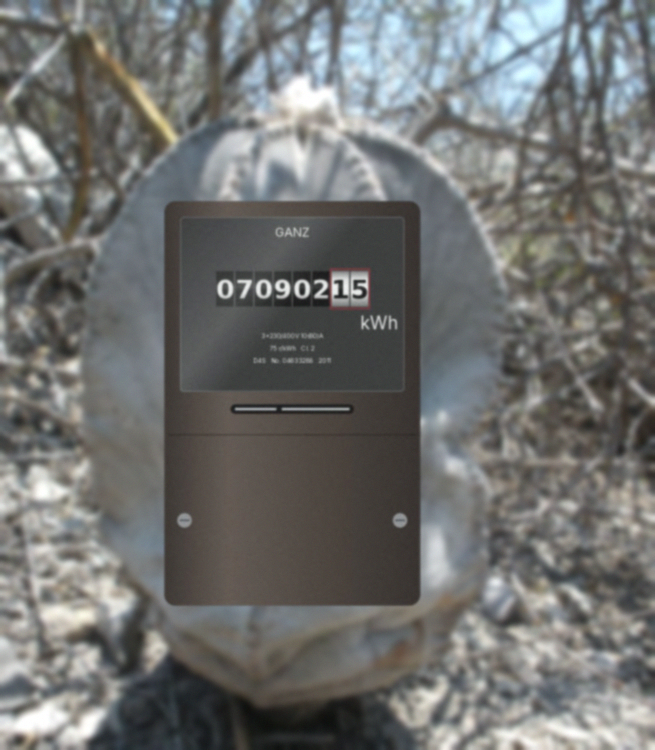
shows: 70902.15 kWh
